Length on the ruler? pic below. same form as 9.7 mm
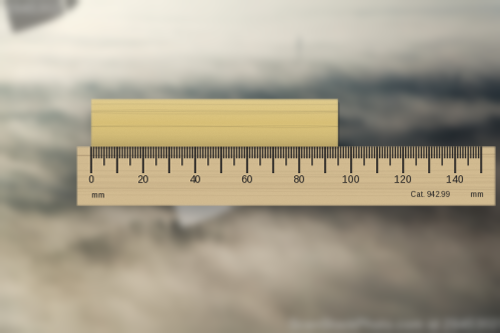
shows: 95 mm
